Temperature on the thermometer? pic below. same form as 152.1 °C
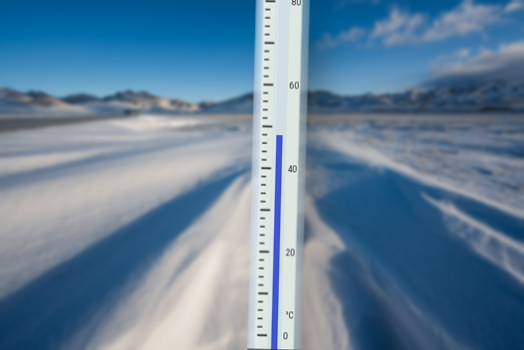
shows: 48 °C
